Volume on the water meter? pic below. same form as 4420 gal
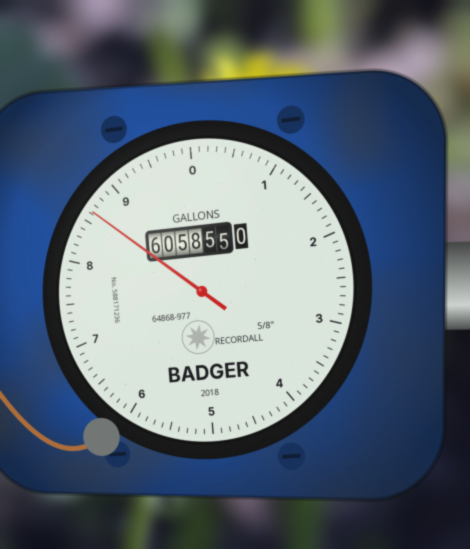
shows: 6058548.6 gal
